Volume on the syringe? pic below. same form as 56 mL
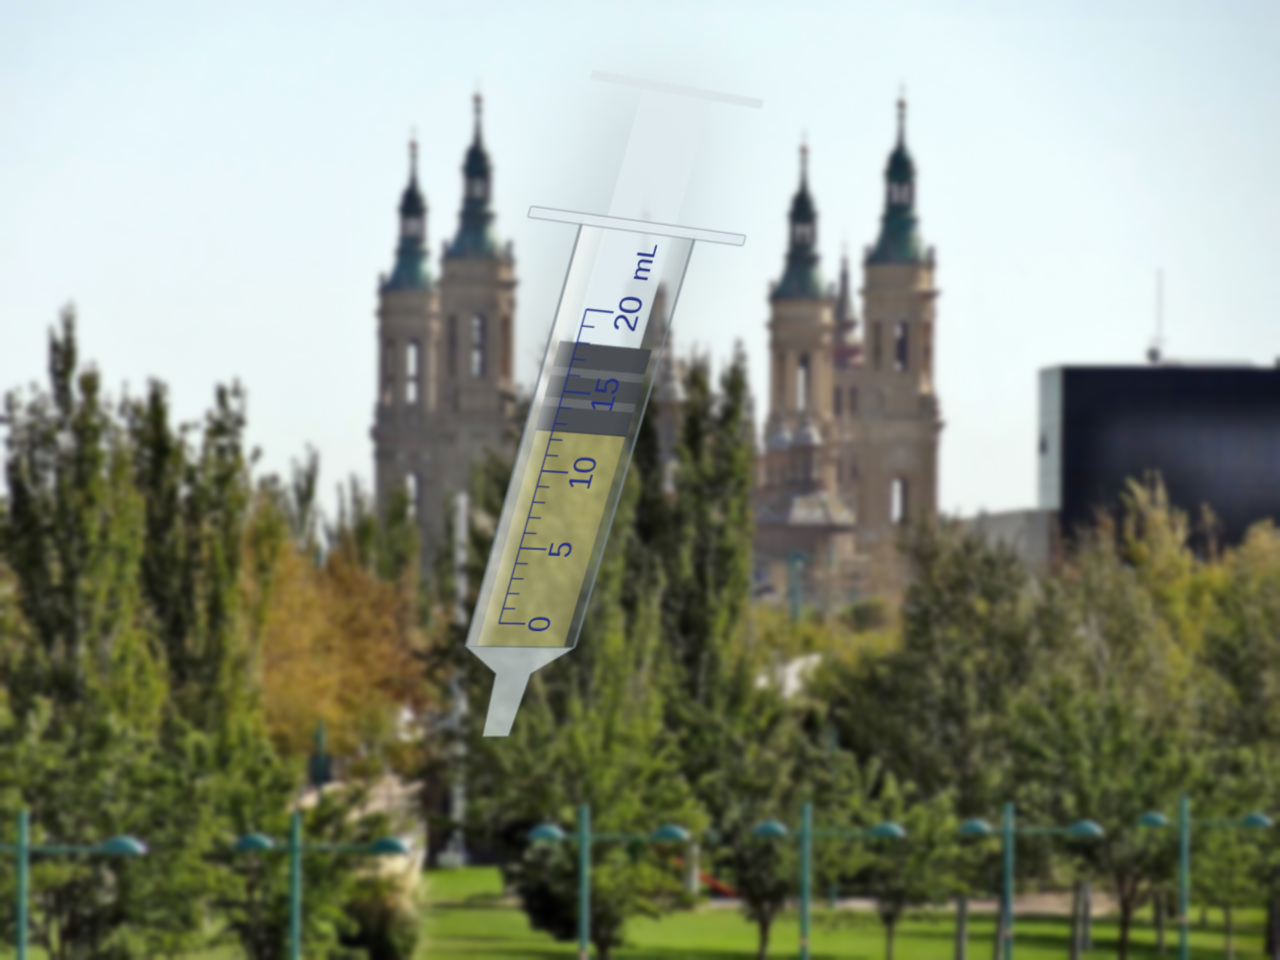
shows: 12.5 mL
